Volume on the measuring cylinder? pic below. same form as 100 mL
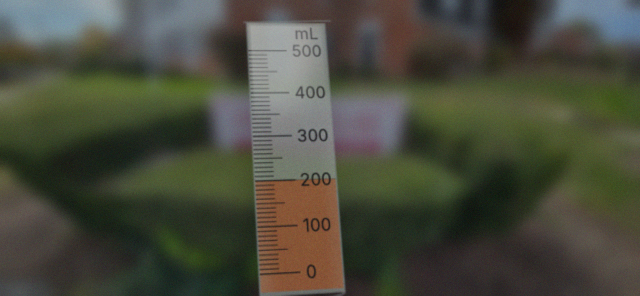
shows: 200 mL
